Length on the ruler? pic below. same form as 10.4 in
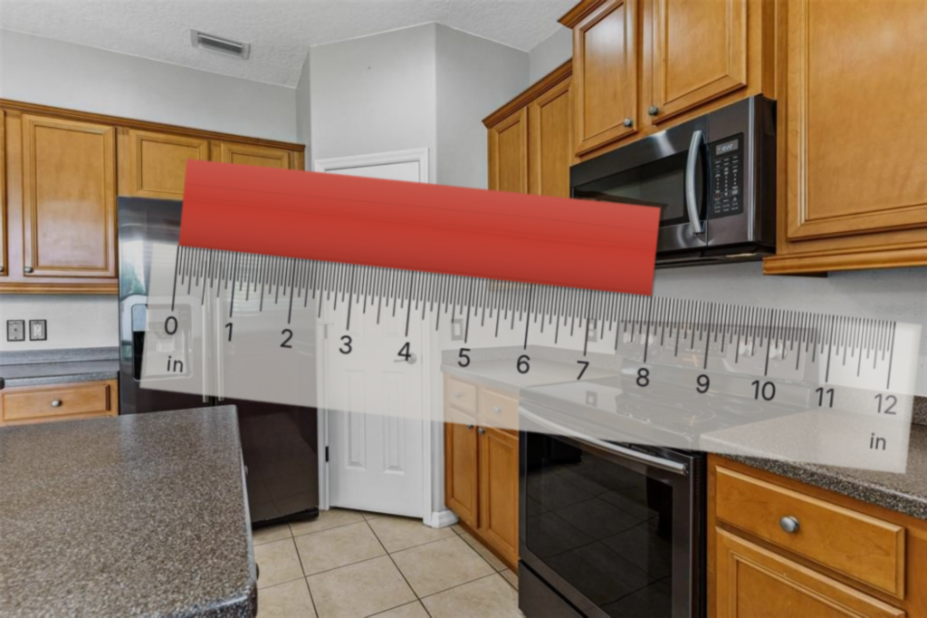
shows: 8 in
